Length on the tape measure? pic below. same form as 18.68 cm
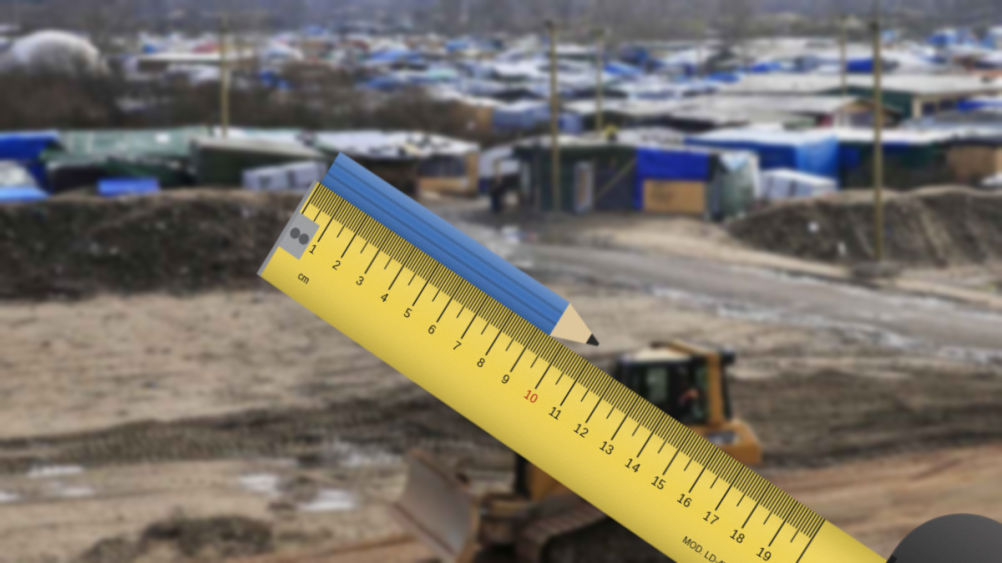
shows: 11 cm
